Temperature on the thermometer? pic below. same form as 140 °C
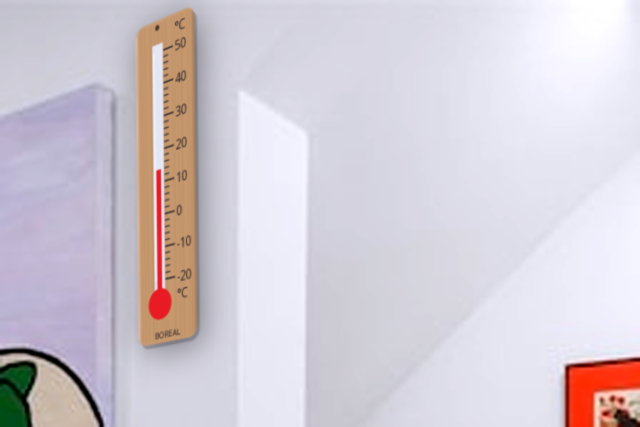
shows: 14 °C
